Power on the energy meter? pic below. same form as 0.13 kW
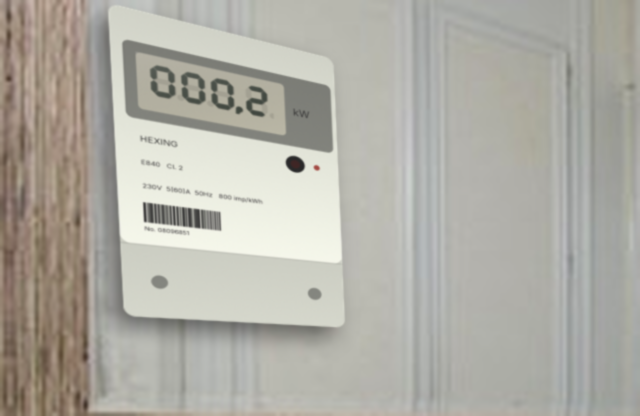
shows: 0.2 kW
